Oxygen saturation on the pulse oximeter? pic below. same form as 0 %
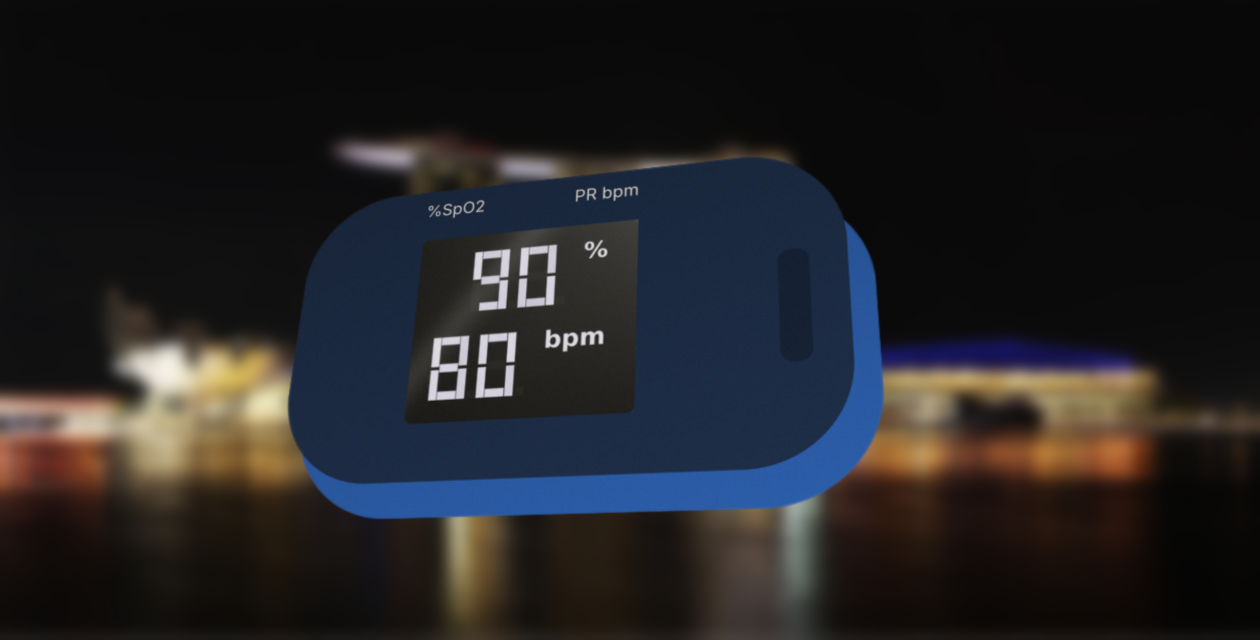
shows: 90 %
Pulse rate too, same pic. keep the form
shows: 80 bpm
